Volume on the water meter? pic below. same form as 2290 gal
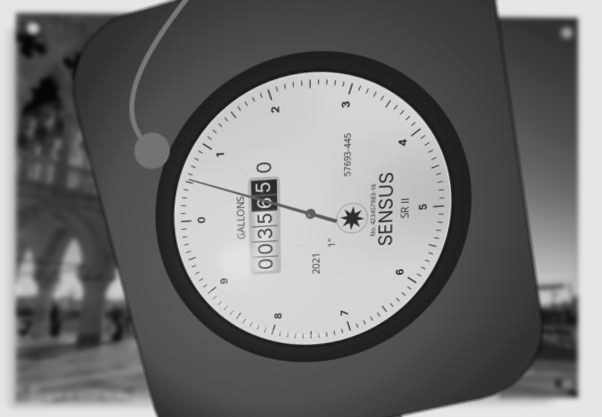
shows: 35650.5 gal
